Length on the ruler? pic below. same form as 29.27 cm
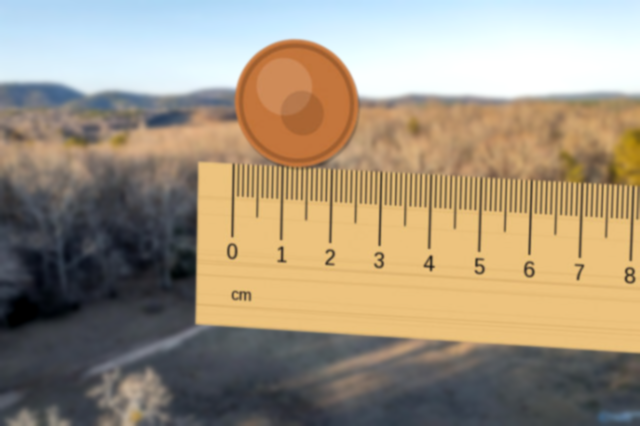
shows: 2.5 cm
